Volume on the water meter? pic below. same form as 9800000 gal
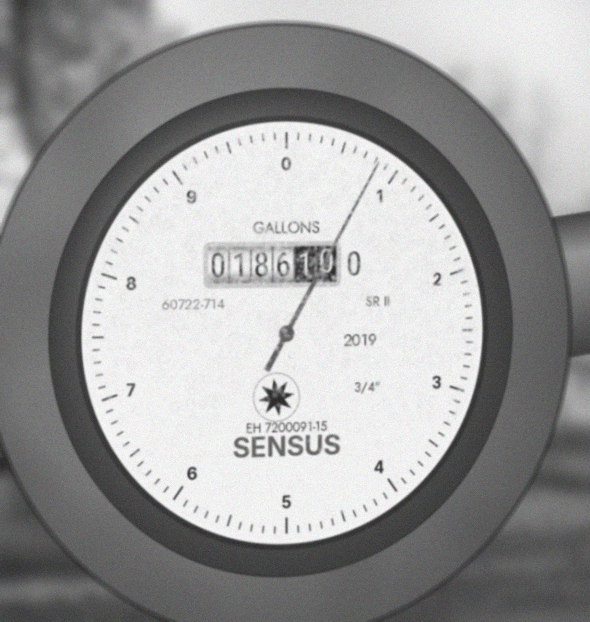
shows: 186100.8 gal
